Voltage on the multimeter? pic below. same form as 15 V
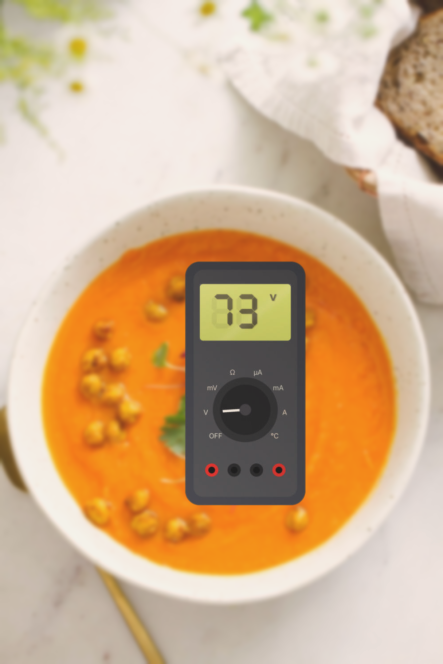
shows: 73 V
